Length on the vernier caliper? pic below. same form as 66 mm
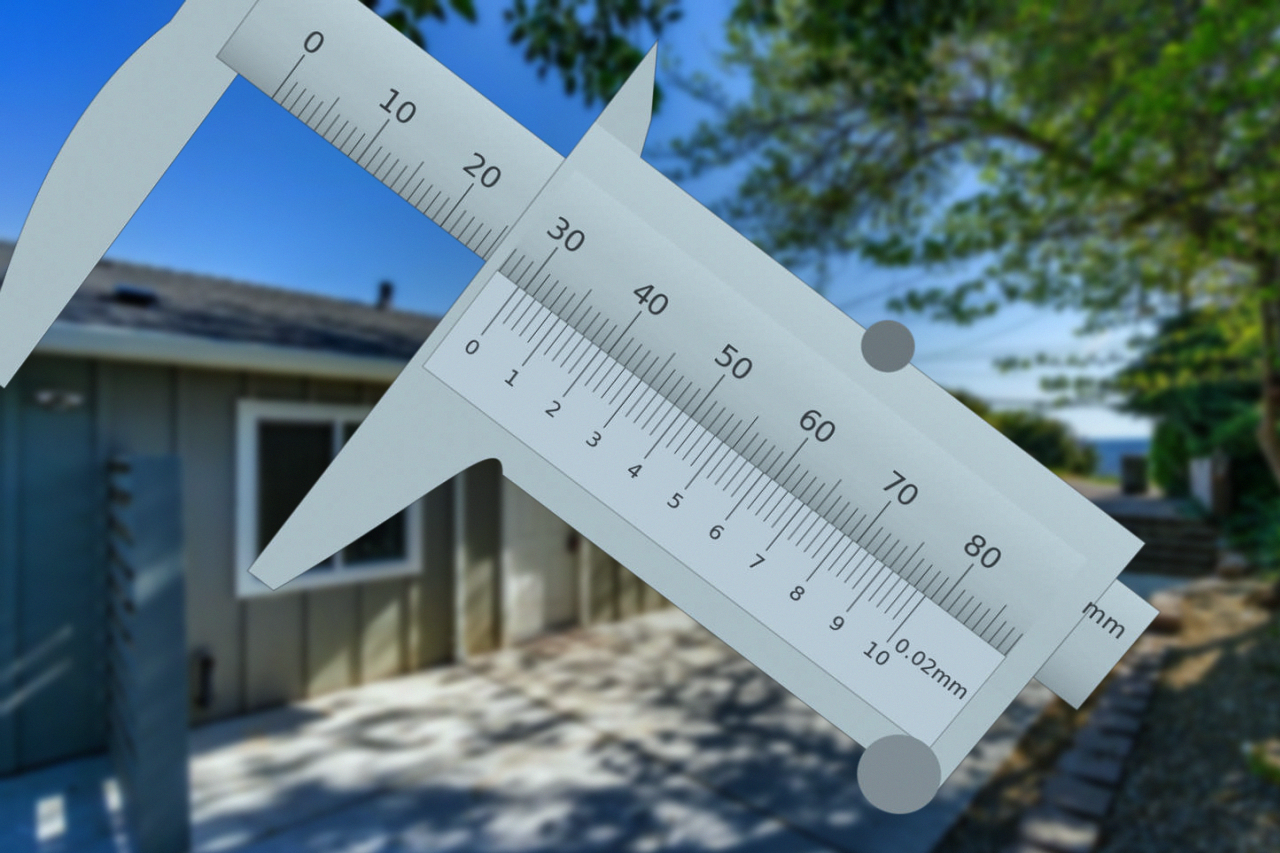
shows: 29.4 mm
